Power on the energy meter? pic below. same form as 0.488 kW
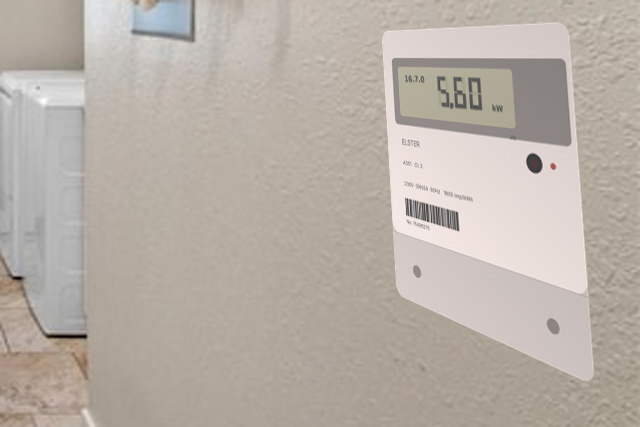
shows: 5.60 kW
